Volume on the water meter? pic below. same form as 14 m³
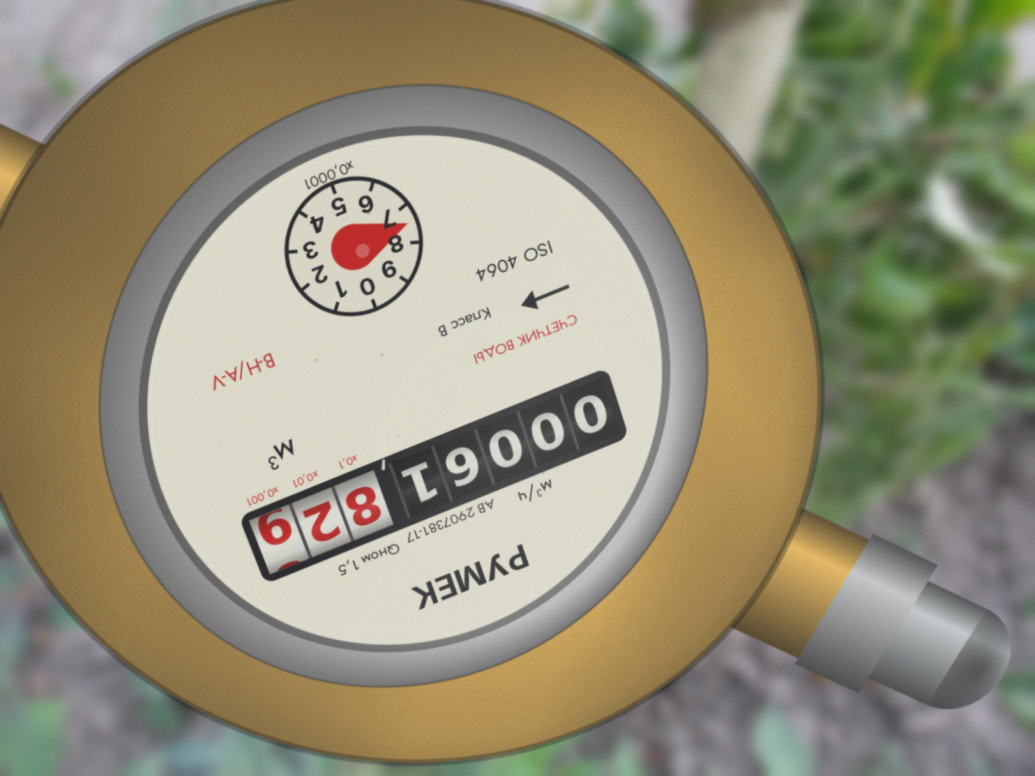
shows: 61.8287 m³
